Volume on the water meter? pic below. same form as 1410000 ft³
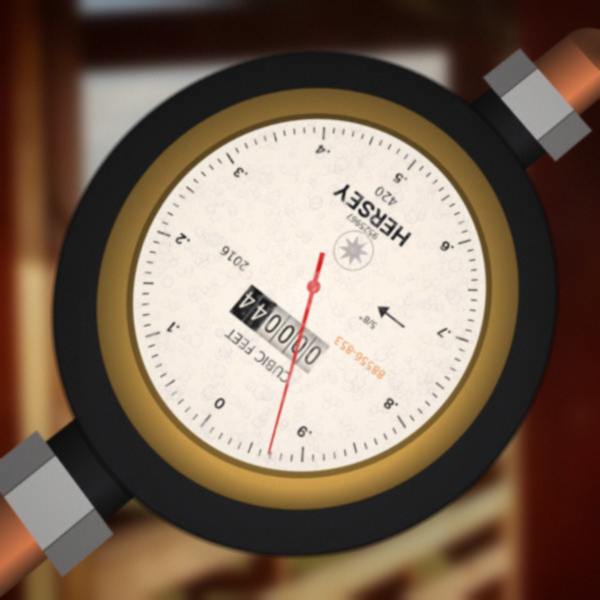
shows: 43.93 ft³
